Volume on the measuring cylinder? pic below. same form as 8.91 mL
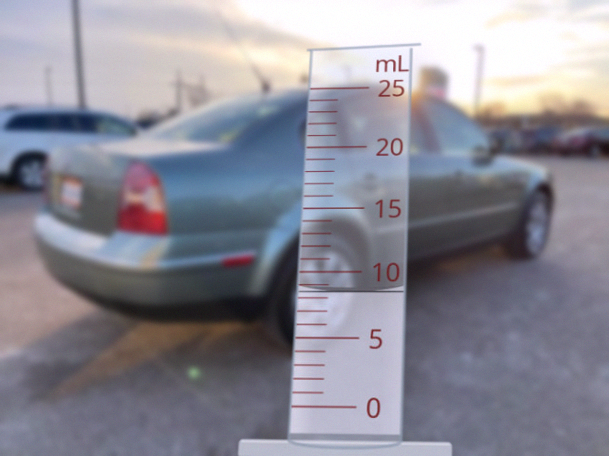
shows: 8.5 mL
